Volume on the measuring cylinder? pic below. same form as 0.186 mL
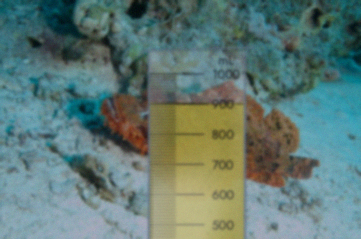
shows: 900 mL
